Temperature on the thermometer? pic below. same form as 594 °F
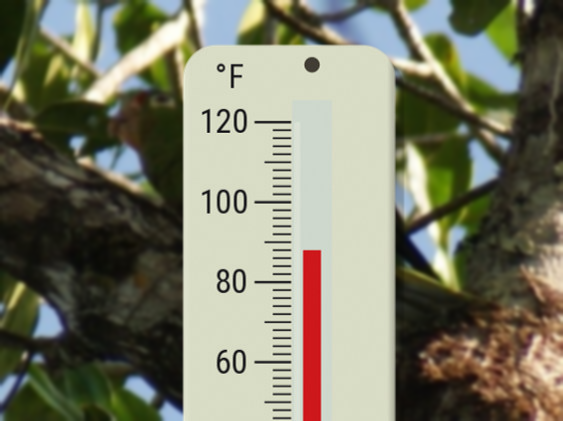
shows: 88 °F
